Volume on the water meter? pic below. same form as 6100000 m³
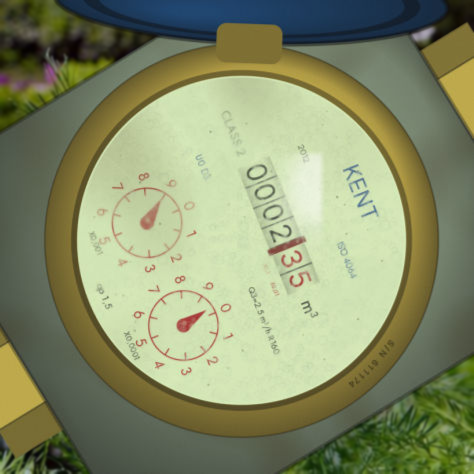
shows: 2.3589 m³
